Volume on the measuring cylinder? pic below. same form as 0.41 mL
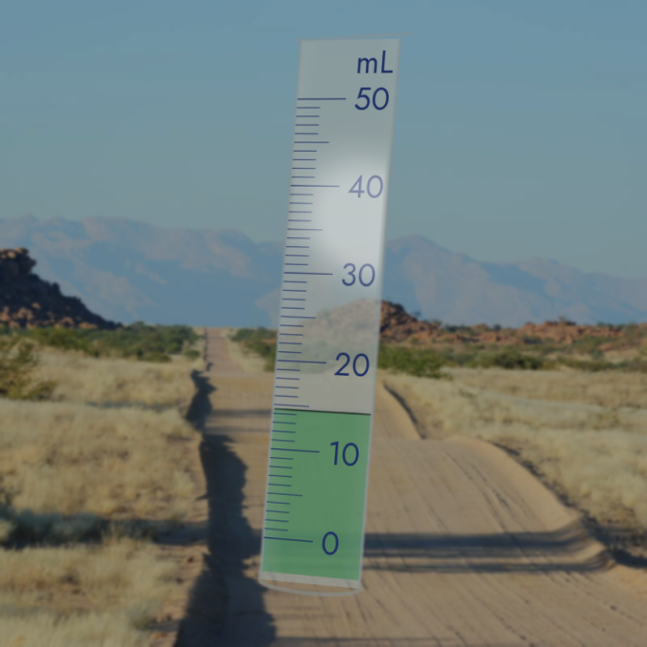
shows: 14.5 mL
